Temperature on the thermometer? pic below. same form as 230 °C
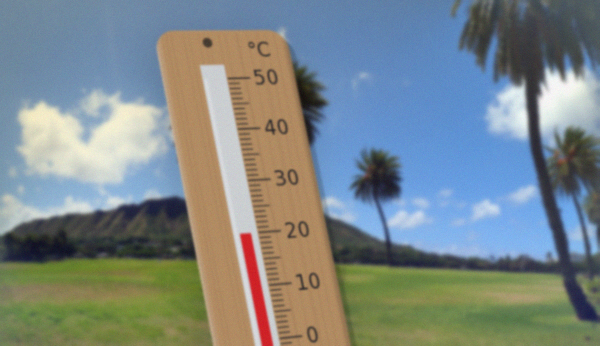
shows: 20 °C
